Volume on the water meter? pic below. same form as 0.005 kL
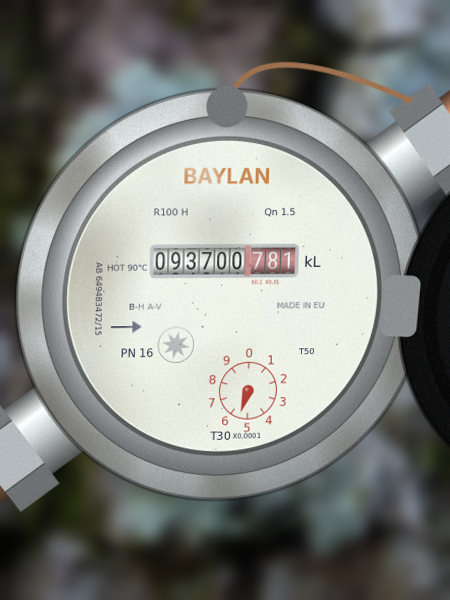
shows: 93700.7815 kL
